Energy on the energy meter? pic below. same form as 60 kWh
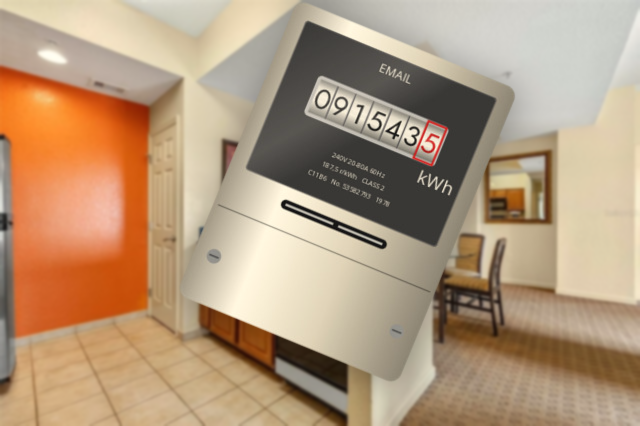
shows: 91543.5 kWh
